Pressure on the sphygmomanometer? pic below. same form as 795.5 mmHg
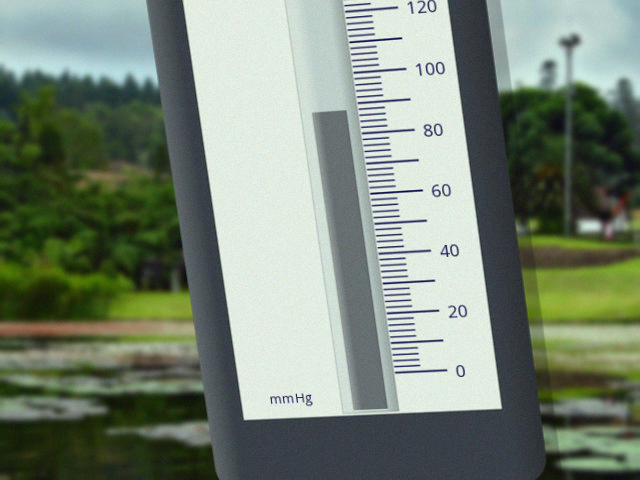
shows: 88 mmHg
